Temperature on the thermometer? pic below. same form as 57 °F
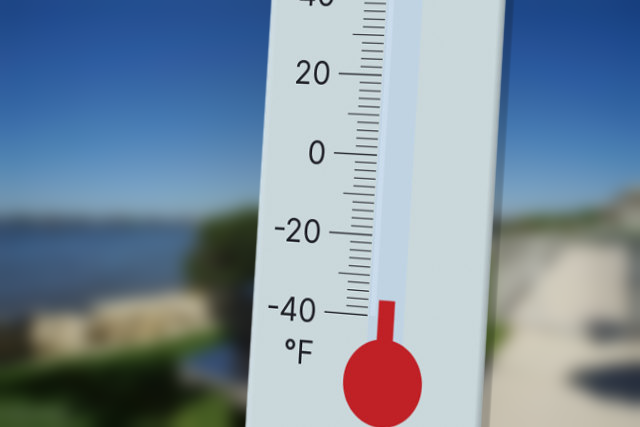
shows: -36 °F
